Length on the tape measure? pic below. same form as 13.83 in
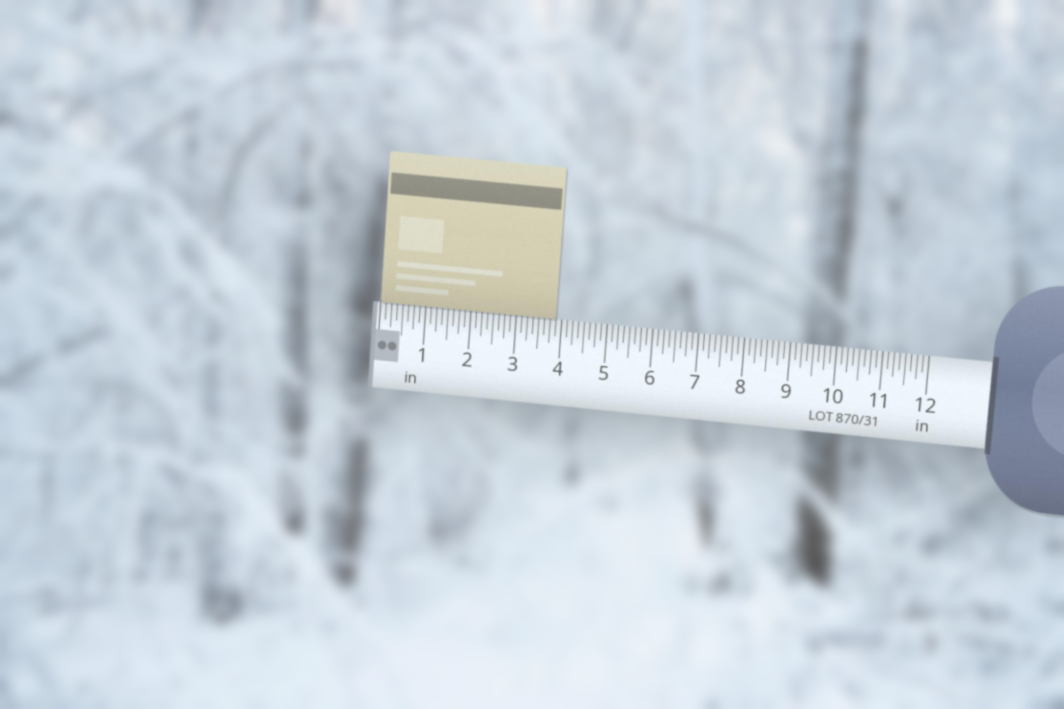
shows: 3.875 in
